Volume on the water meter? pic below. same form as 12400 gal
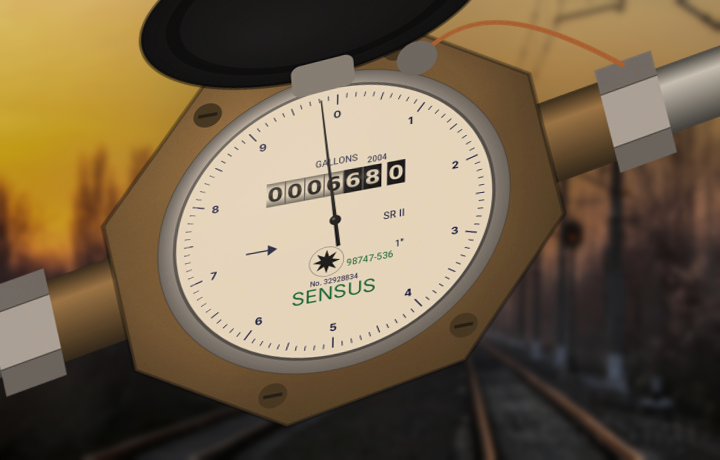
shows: 6679.8 gal
